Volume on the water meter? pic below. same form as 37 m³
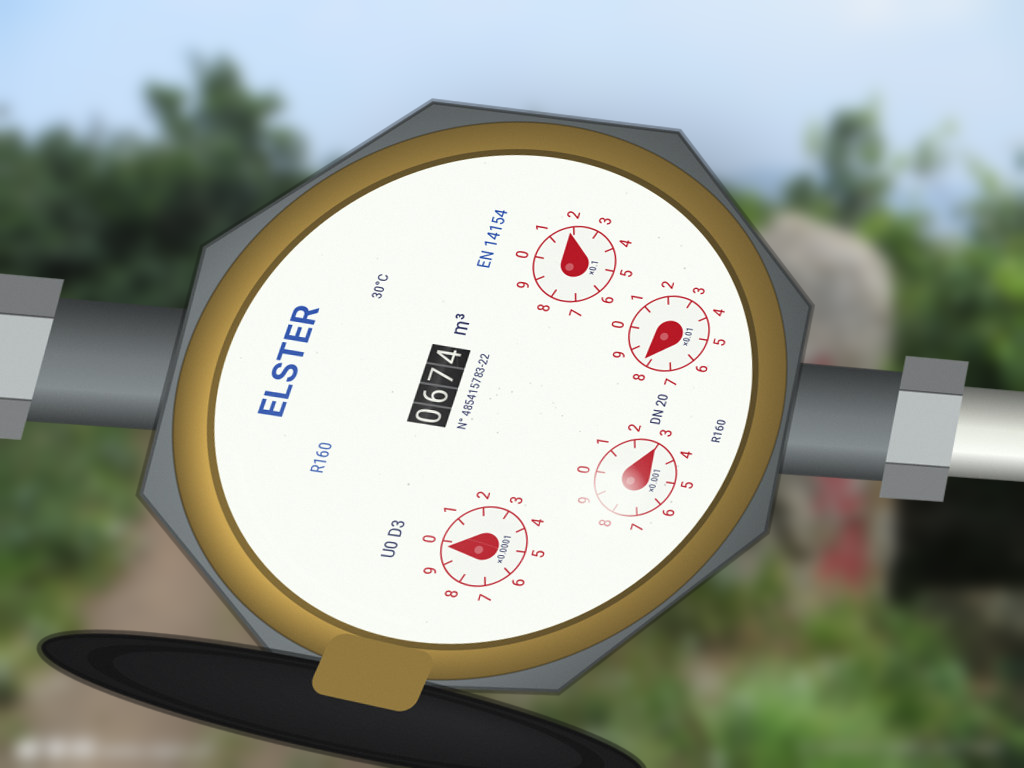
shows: 674.1829 m³
